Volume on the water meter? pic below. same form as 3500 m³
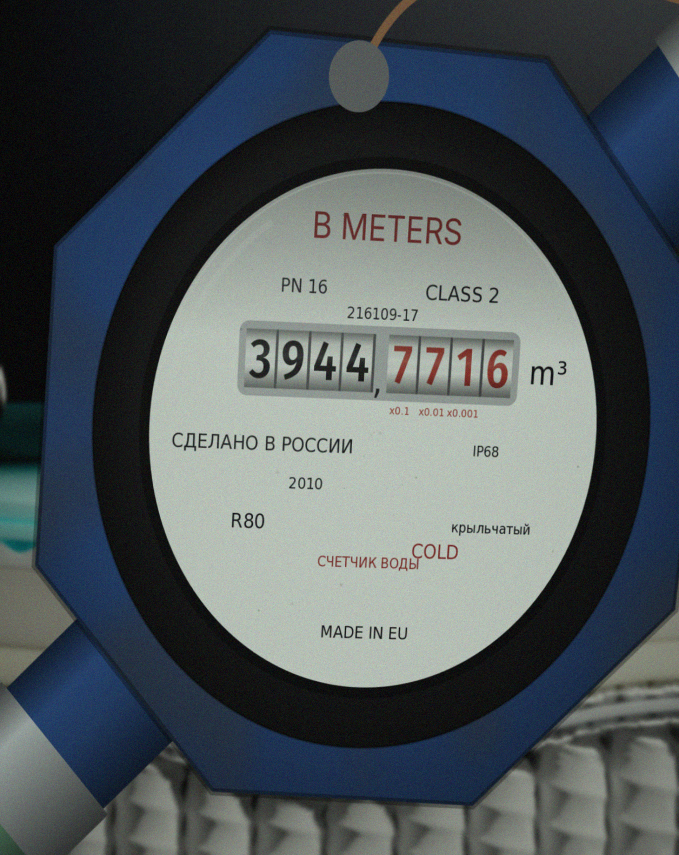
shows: 3944.7716 m³
